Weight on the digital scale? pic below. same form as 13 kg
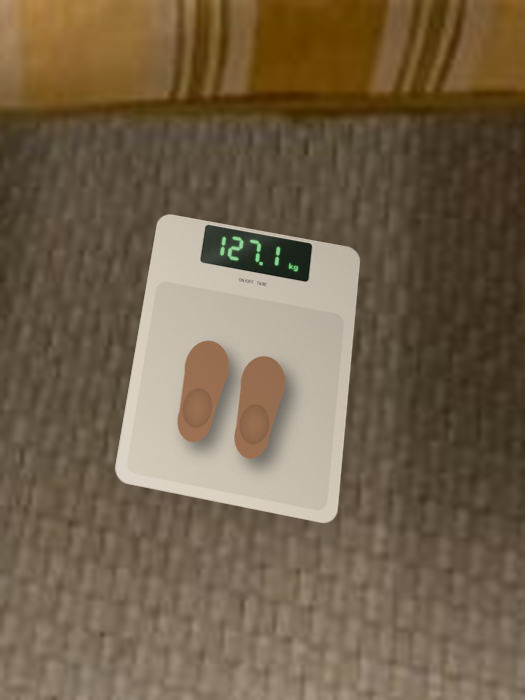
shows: 127.1 kg
